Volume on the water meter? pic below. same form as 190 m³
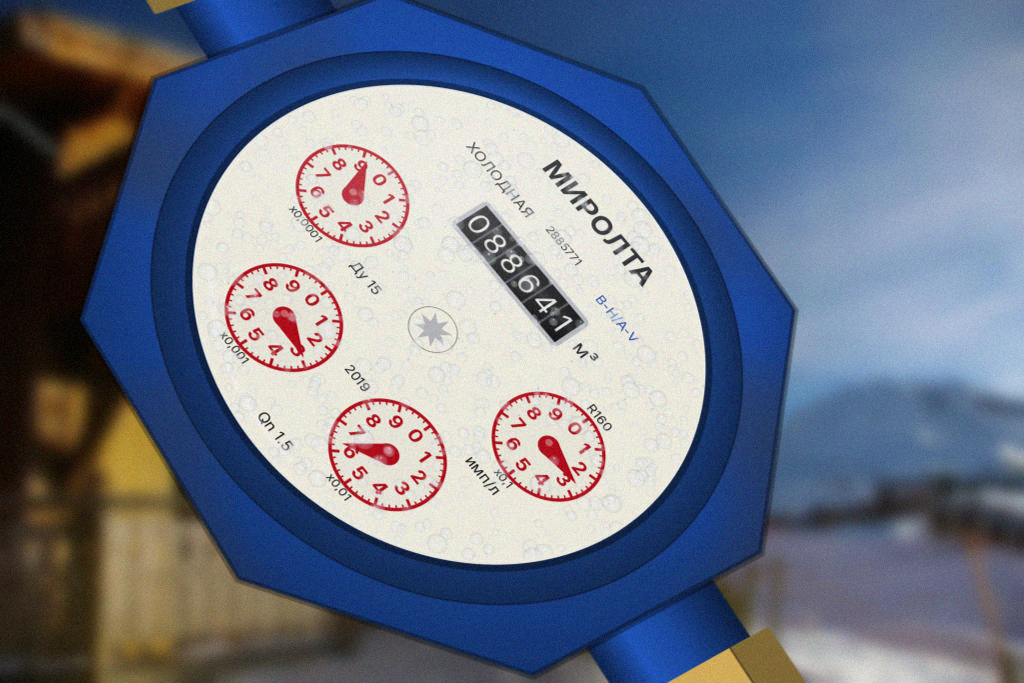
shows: 88641.2629 m³
